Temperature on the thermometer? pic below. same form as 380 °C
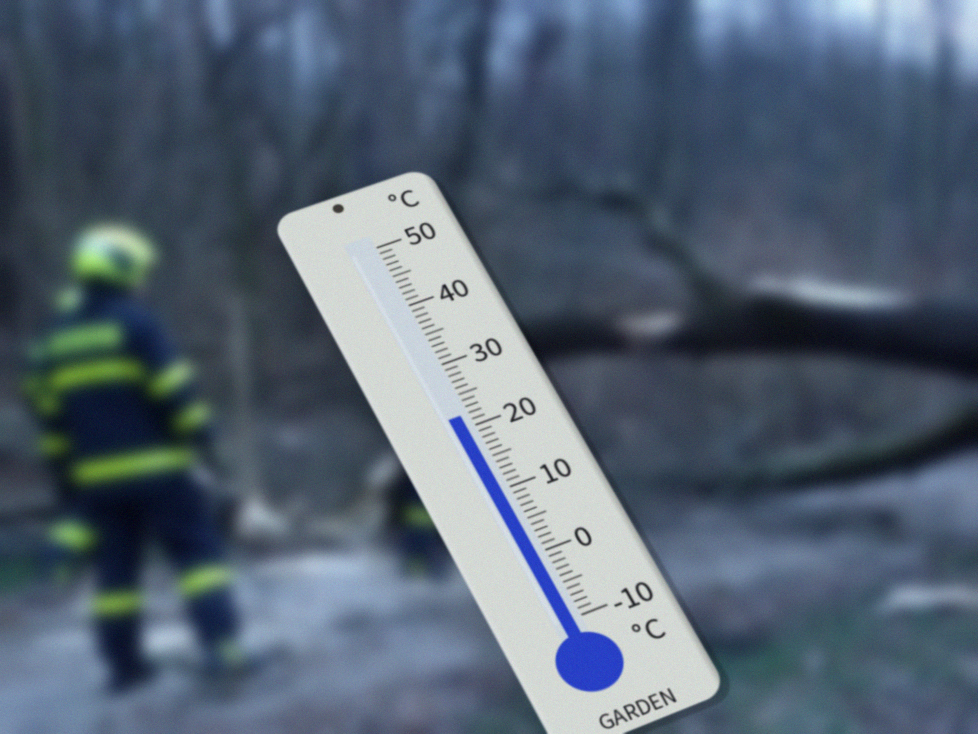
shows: 22 °C
